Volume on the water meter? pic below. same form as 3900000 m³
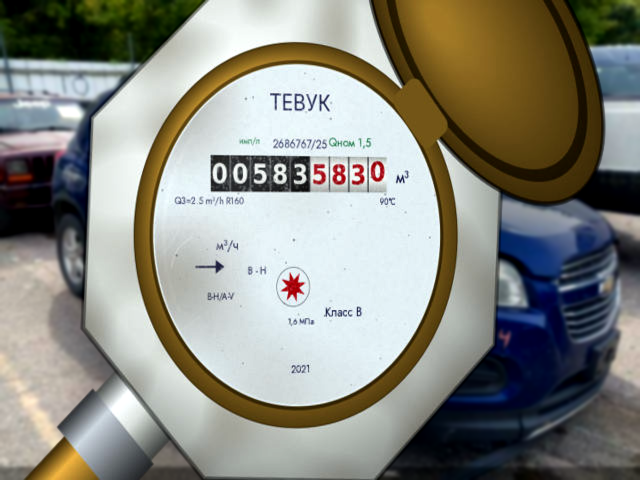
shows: 583.5830 m³
